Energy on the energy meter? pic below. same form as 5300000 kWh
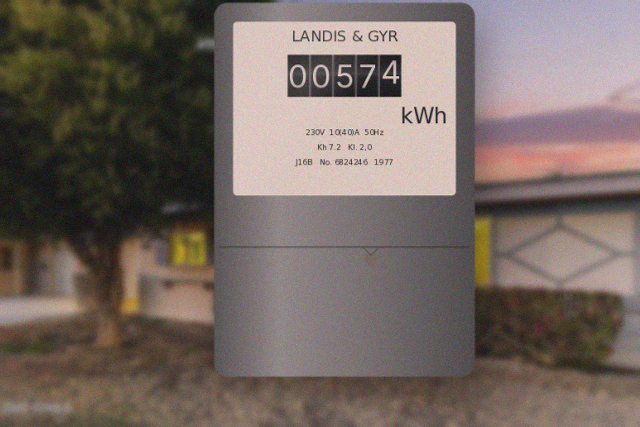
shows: 574 kWh
